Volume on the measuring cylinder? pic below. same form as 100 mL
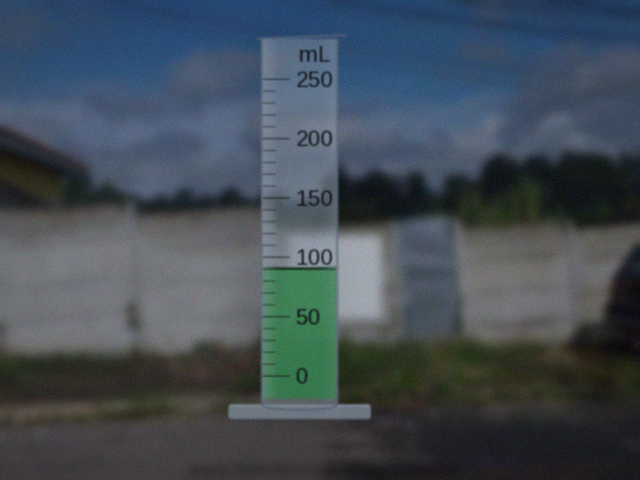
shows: 90 mL
